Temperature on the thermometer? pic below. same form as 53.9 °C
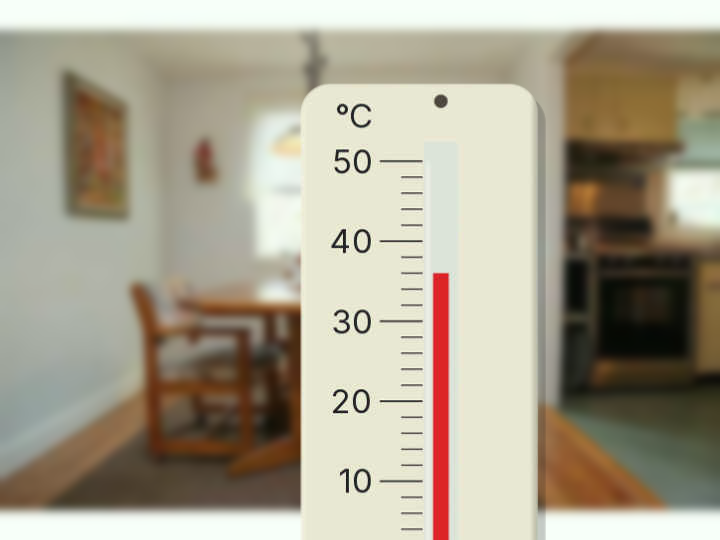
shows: 36 °C
